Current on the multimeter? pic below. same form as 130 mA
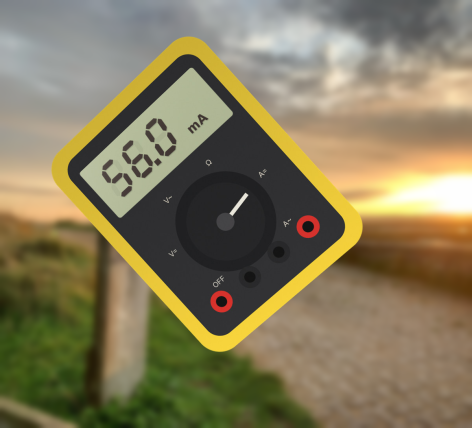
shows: 56.0 mA
